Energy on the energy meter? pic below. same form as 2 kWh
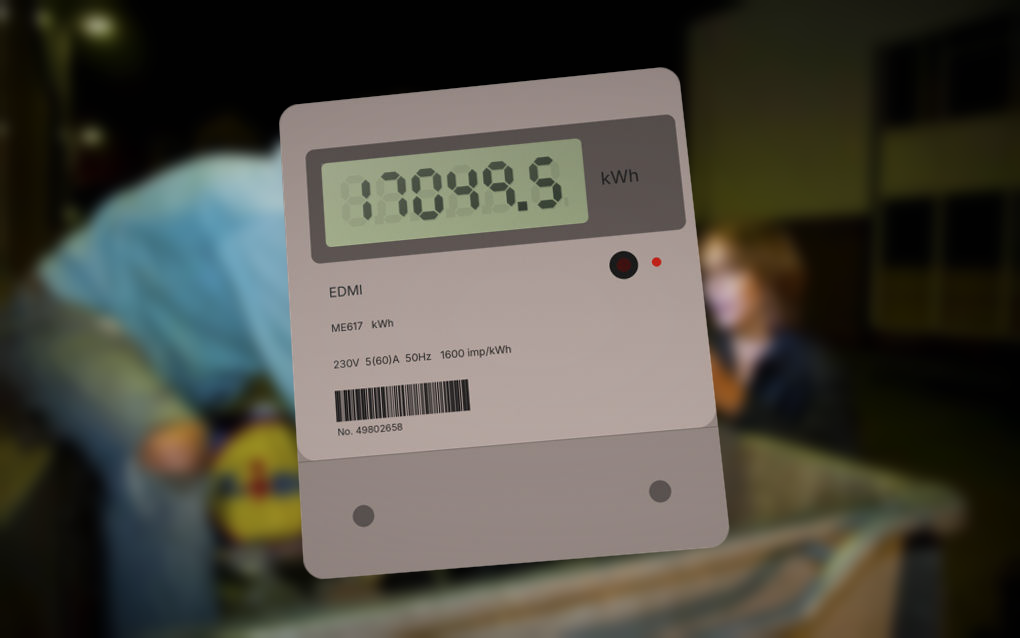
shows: 17049.5 kWh
